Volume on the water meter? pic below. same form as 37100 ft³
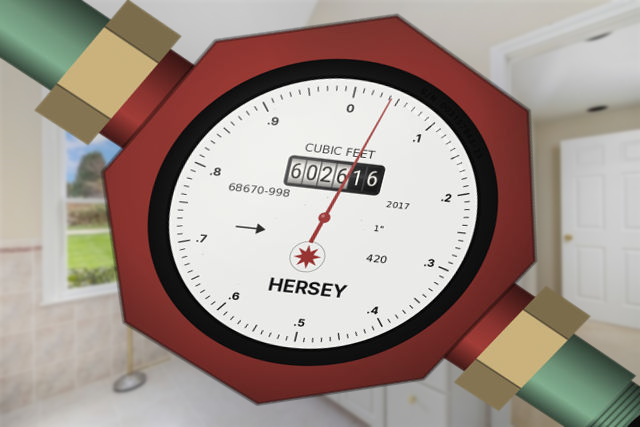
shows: 602616.04 ft³
